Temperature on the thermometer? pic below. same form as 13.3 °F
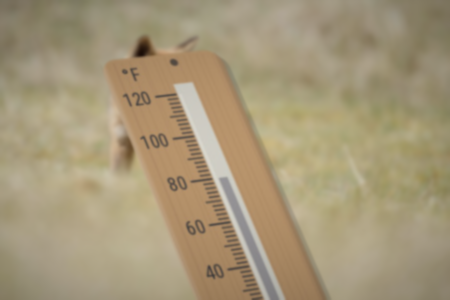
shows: 80 °F
